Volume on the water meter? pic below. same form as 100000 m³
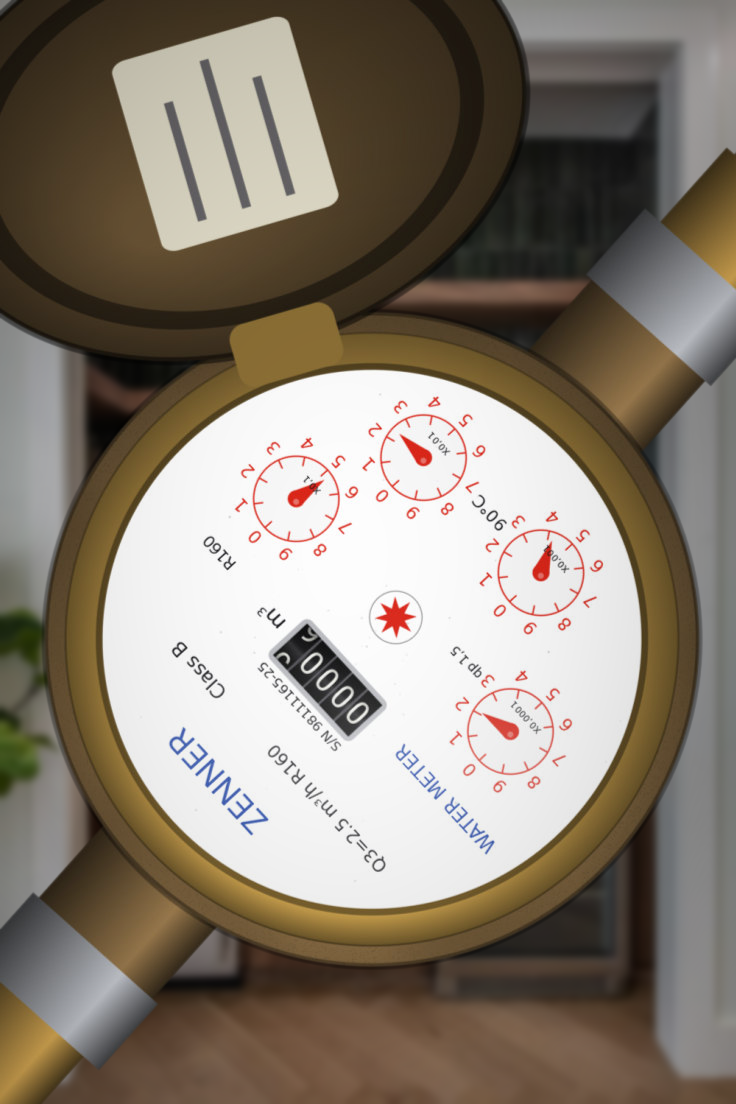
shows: 5.5242 m³
